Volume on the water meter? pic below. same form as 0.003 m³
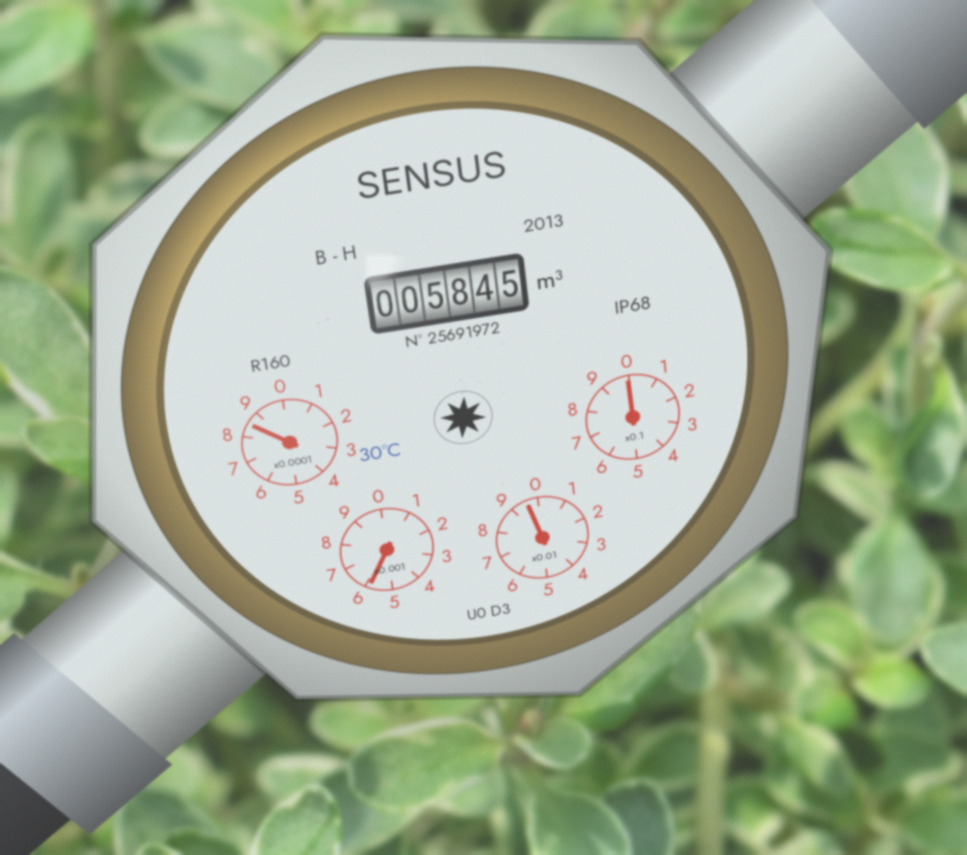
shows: 5844.9958 m³
